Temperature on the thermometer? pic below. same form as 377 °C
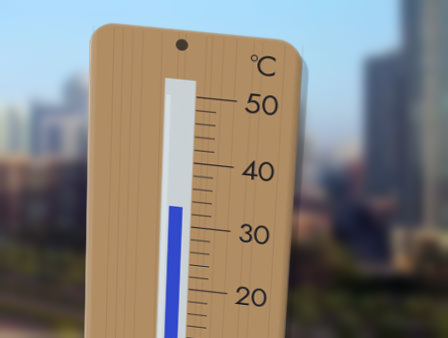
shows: 33 °C
